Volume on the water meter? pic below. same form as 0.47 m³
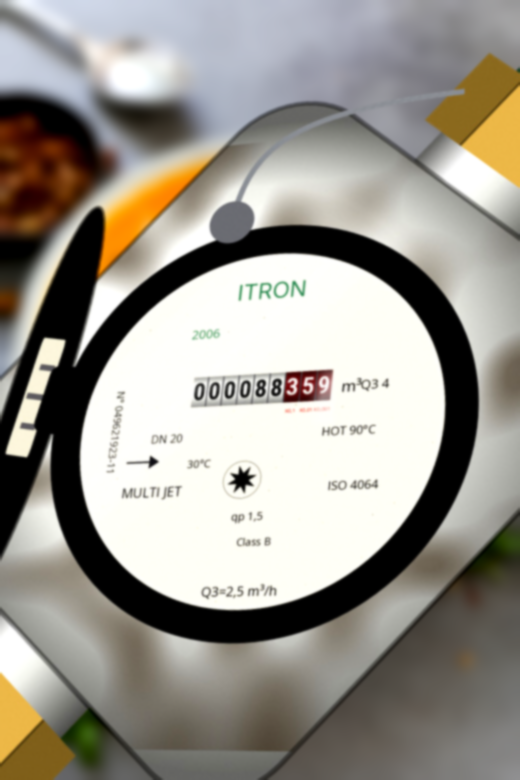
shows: 88.359 m³
